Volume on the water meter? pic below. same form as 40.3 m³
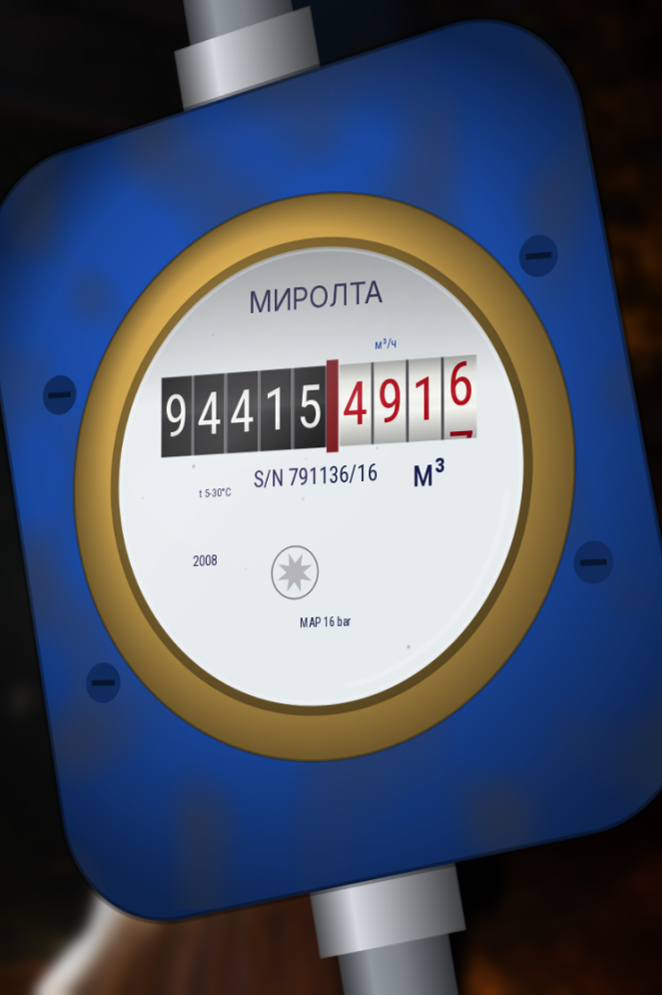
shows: 94415.4916 m³
